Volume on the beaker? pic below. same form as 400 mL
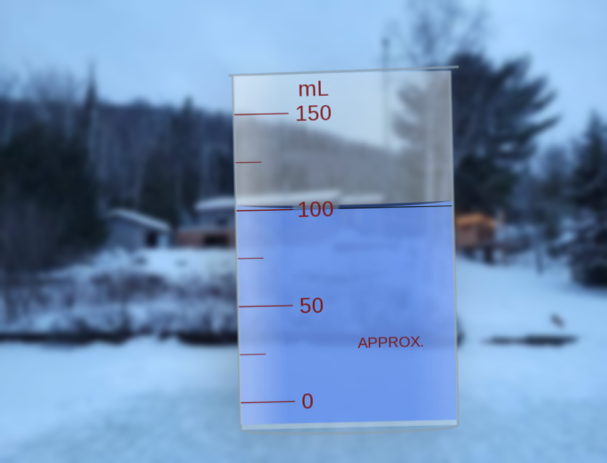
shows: 100 mL
